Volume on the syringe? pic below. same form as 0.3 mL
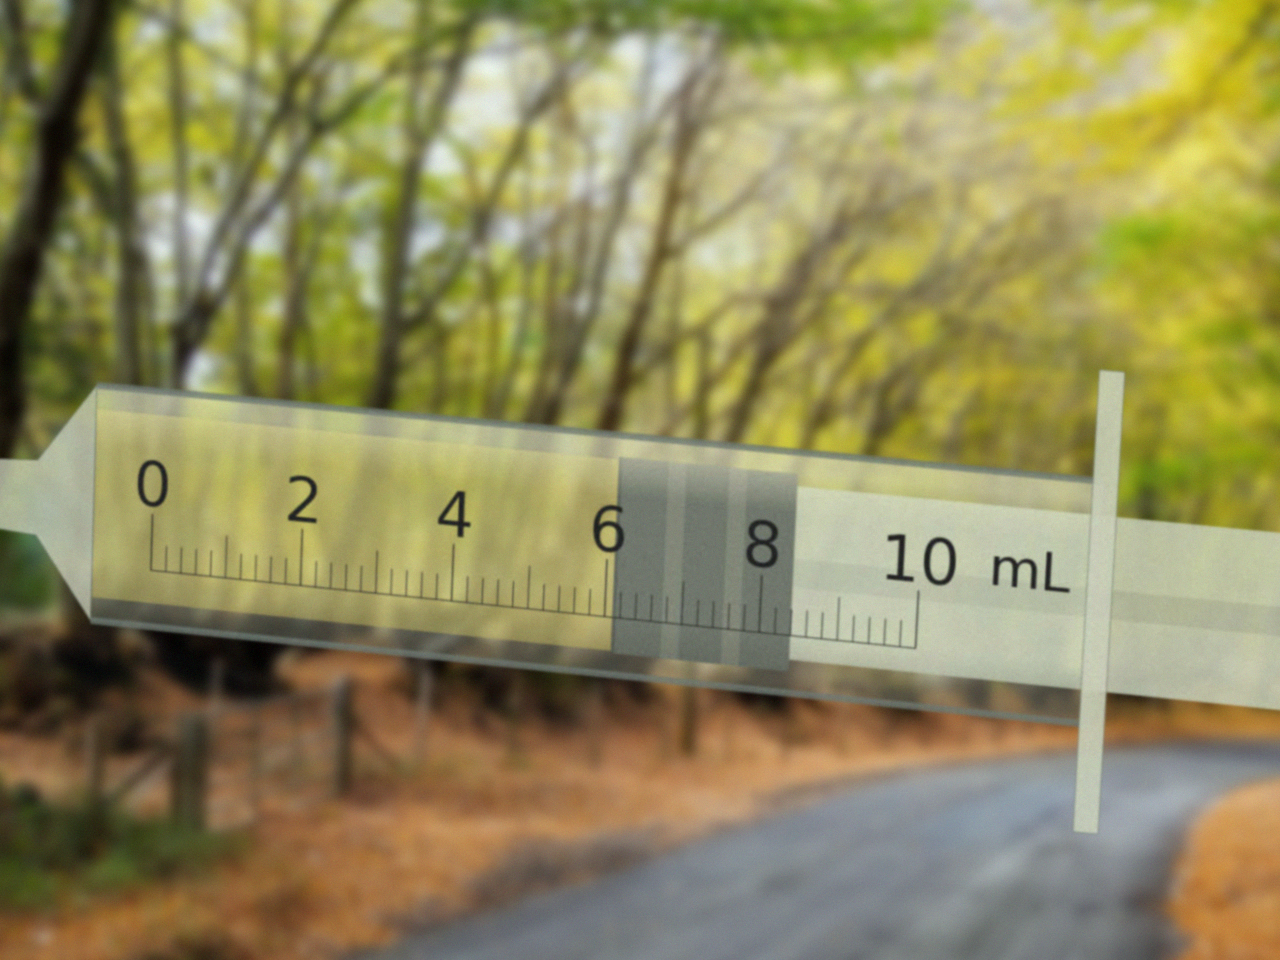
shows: 6.1 mL
